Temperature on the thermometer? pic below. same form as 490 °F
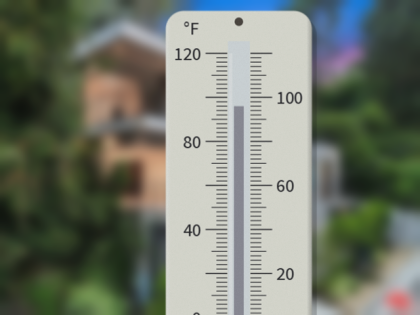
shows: 96 °F
